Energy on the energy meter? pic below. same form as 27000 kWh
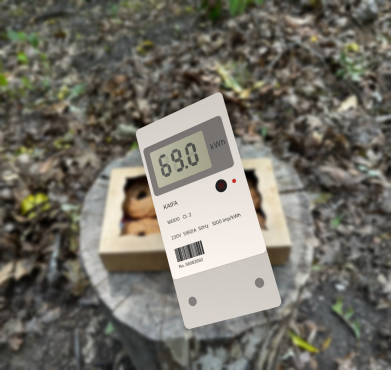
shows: 69.0 kWh
